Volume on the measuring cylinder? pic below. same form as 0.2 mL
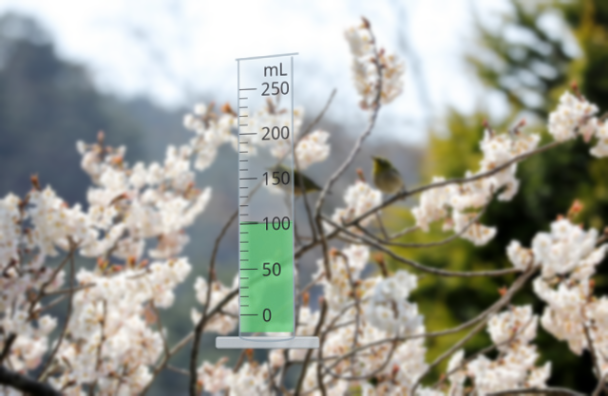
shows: 100 mL
